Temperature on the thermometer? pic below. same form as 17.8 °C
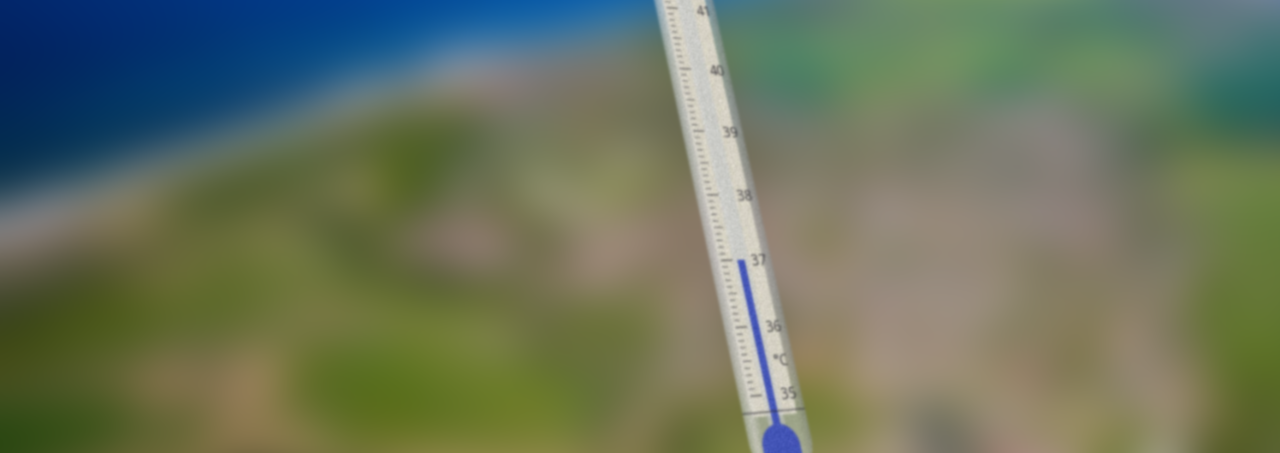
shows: 37 °C
